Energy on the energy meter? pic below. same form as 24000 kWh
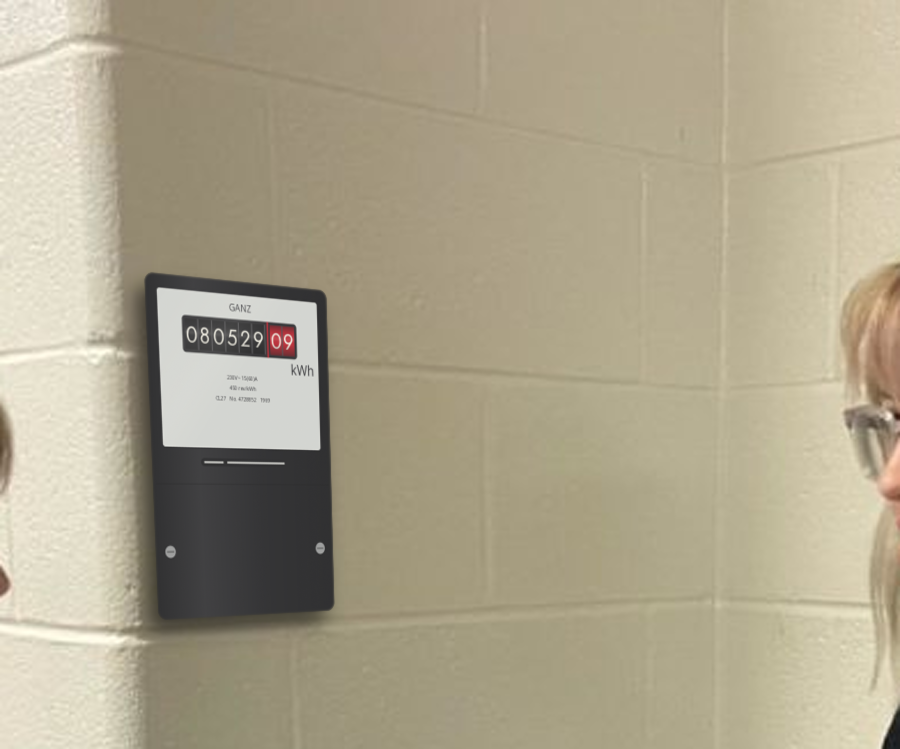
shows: 80529.09 kWh
